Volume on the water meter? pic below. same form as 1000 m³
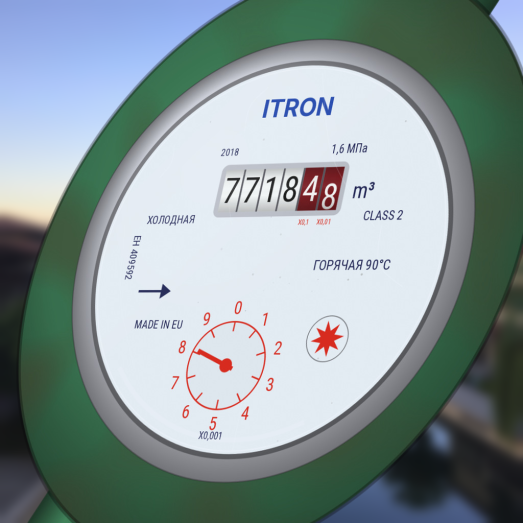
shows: 7718.478 m³
